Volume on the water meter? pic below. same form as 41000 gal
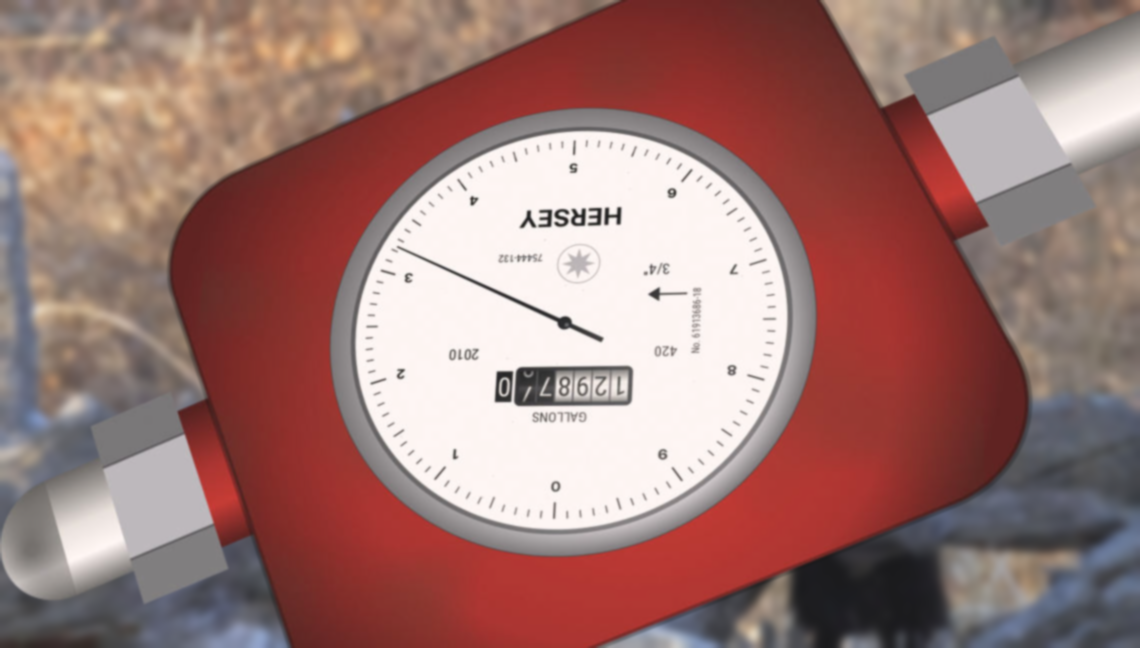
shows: 1298773.2 gal
